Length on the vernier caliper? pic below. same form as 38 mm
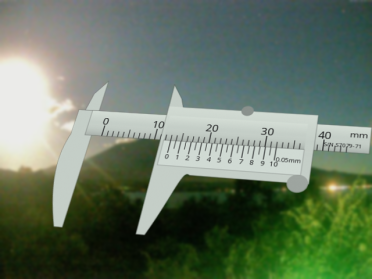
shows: 13.0 mm
